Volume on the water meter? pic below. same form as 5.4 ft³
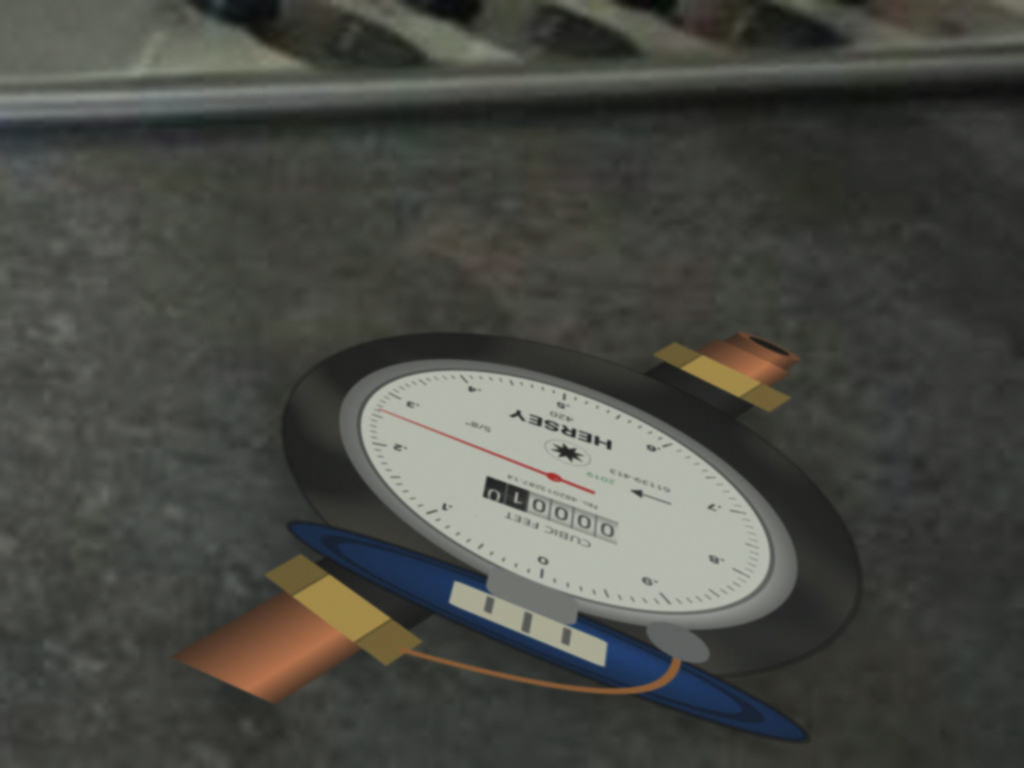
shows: 10.26 ft³
